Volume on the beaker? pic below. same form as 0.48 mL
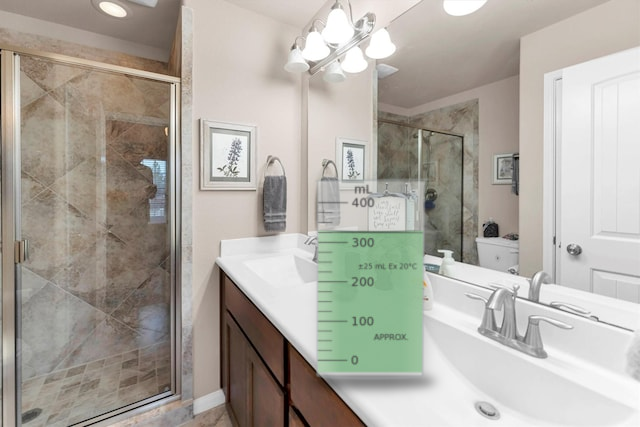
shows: 325 mL
